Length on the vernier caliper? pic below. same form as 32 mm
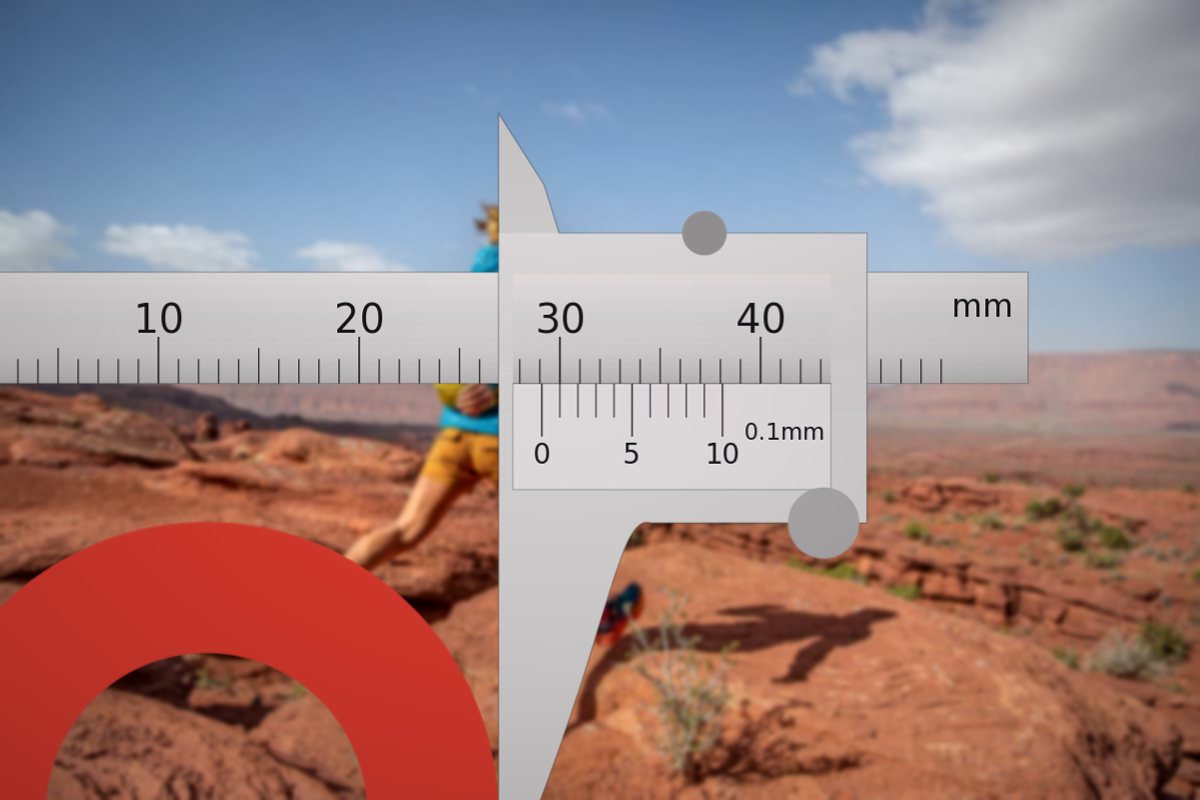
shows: 29.1 mm
